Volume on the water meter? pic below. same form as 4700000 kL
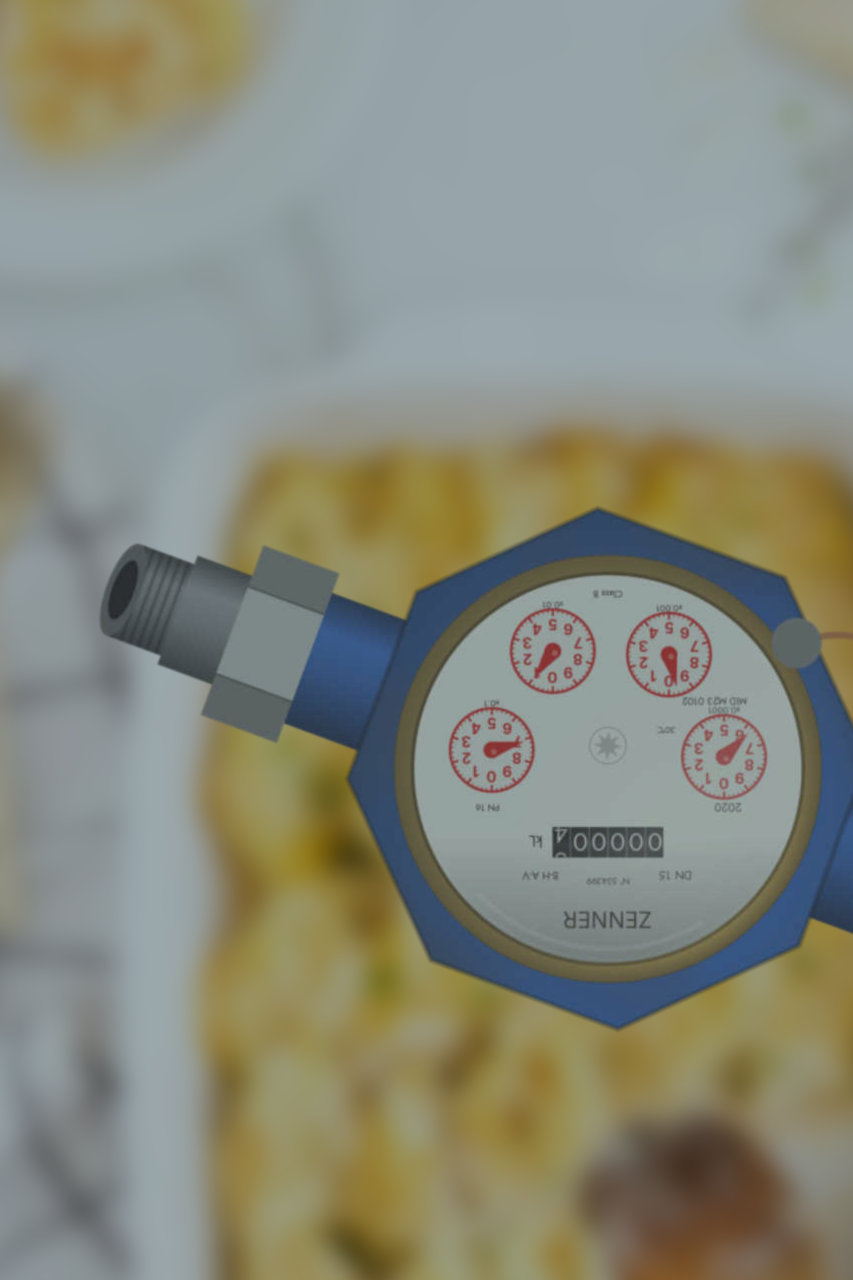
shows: 3.7096 kL
